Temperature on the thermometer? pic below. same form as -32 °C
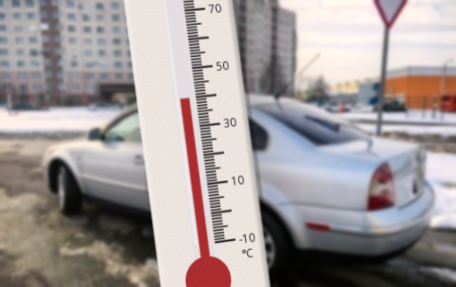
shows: 40 °C
